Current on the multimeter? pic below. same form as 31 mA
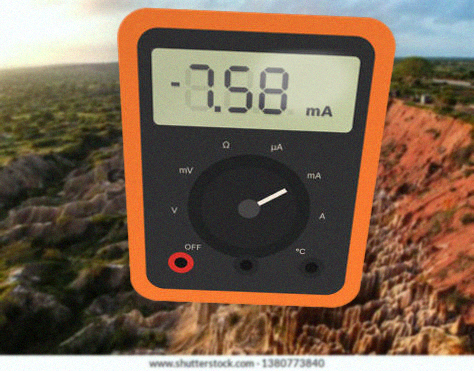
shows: -7.58 mA
